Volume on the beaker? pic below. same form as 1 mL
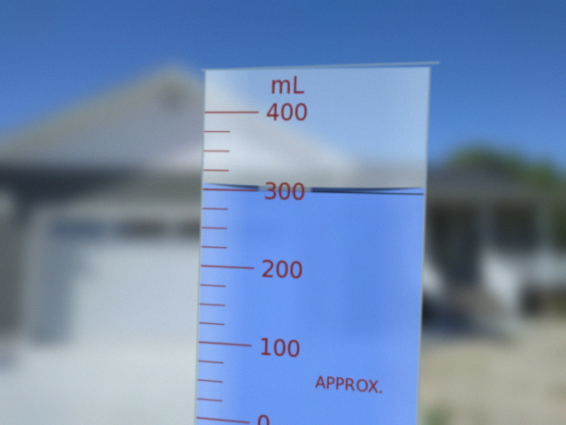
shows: 300 mL
